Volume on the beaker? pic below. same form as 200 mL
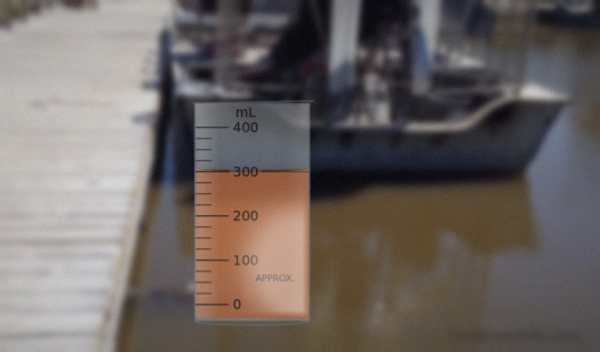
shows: 300 mL
